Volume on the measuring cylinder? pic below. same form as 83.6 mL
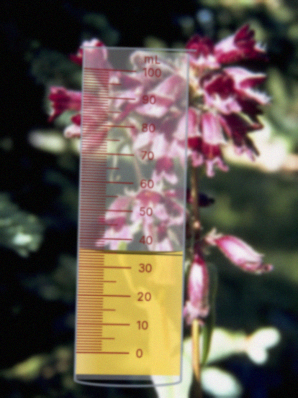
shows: 35 mL
